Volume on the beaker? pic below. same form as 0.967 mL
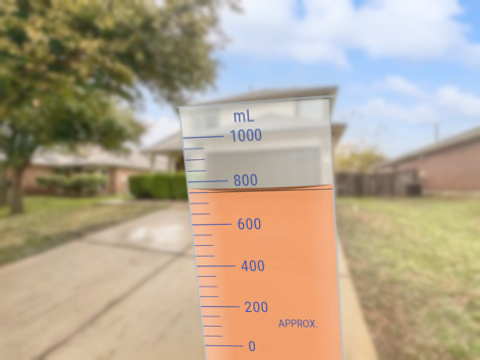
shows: 750 mL
